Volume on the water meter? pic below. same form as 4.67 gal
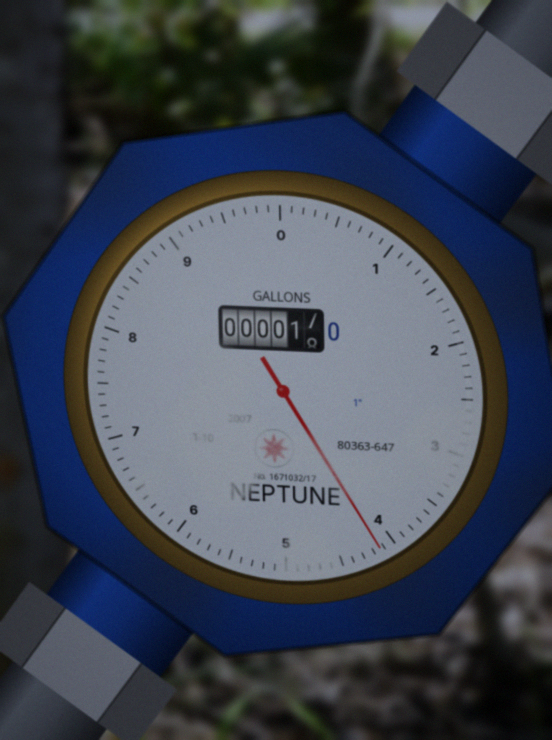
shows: 174.1 gal
